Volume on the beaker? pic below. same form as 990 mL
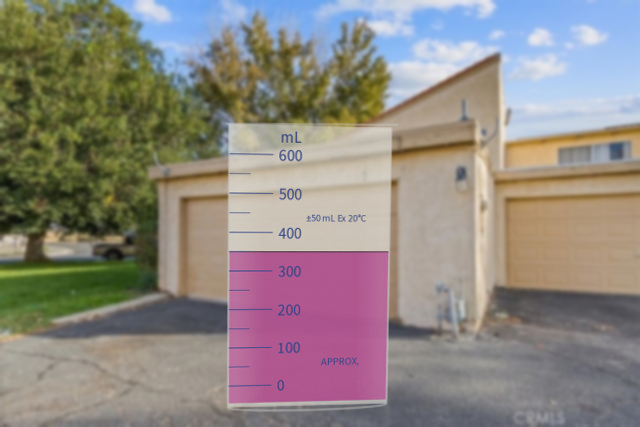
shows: 350 mL
